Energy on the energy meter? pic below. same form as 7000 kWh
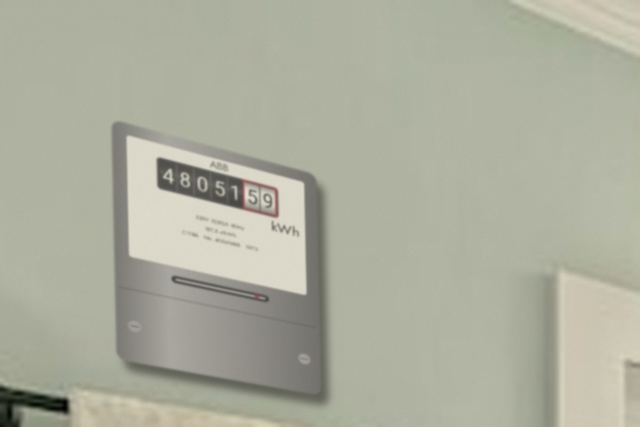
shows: 48051.59 kWh
